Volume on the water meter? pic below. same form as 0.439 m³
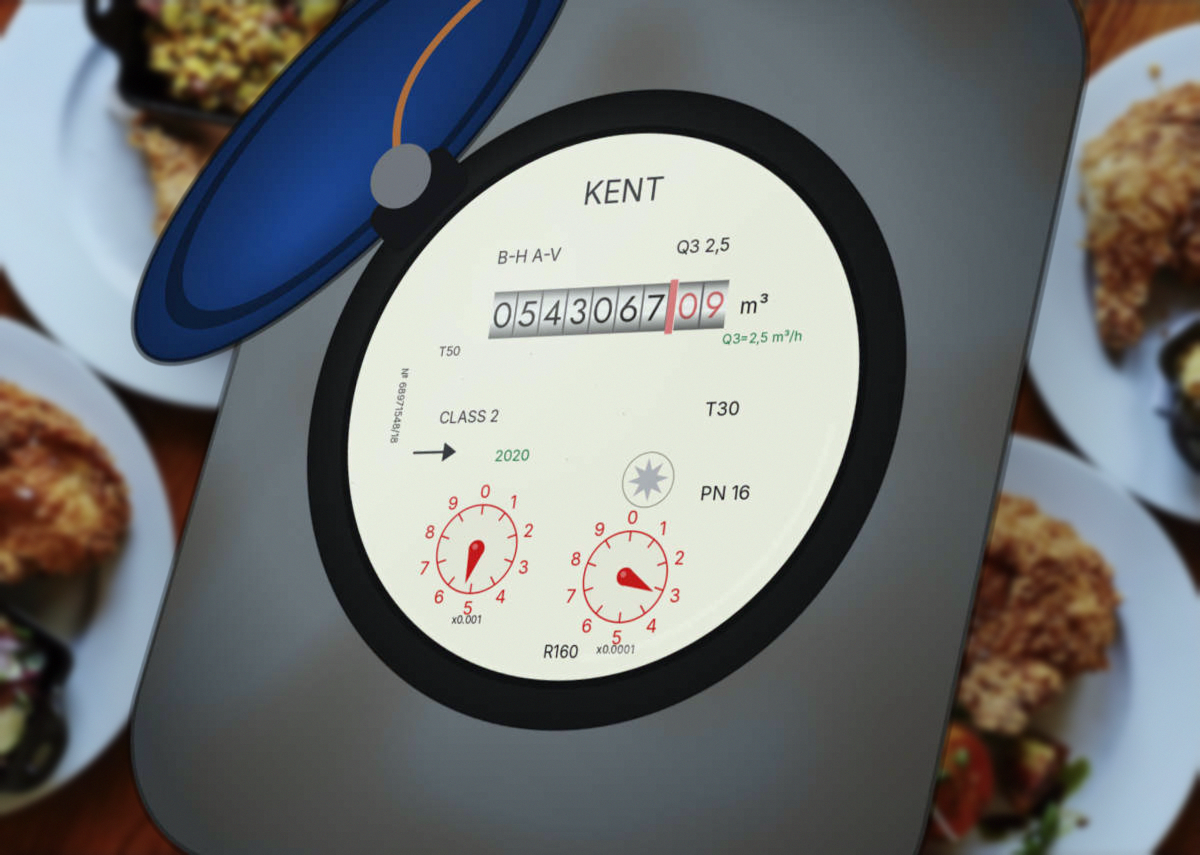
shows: 543067.0953 m³
